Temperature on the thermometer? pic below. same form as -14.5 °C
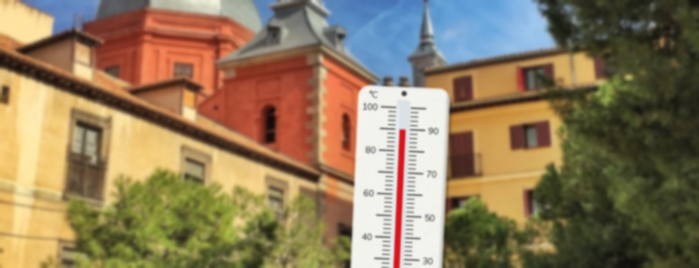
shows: 90 °C
